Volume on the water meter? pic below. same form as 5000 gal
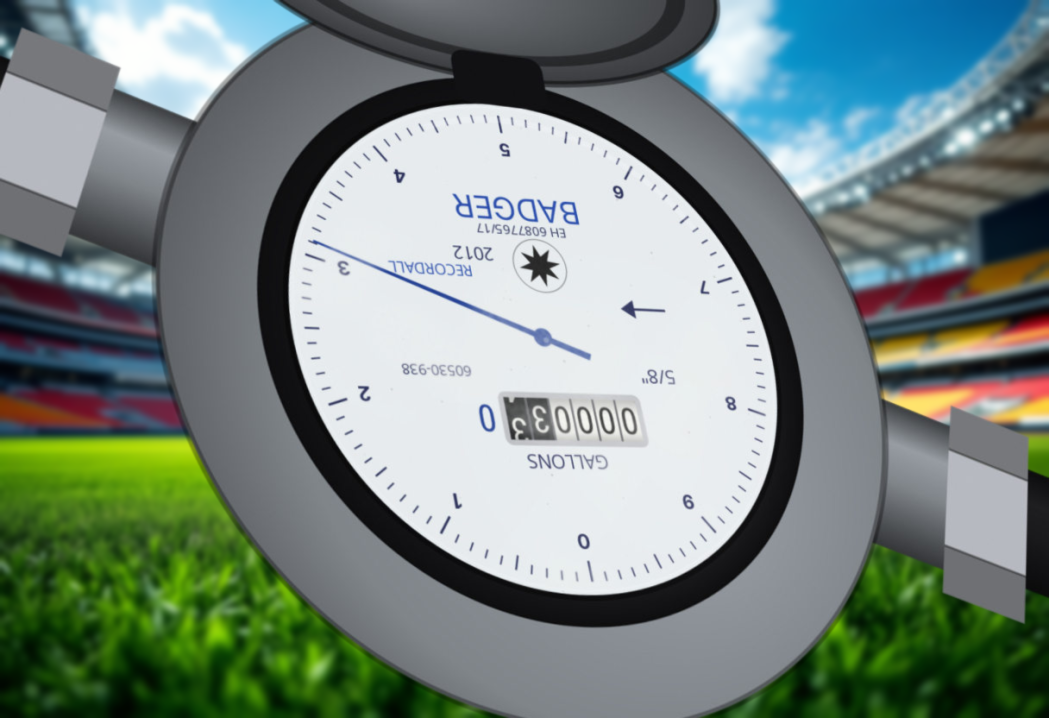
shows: 333.1 gal
